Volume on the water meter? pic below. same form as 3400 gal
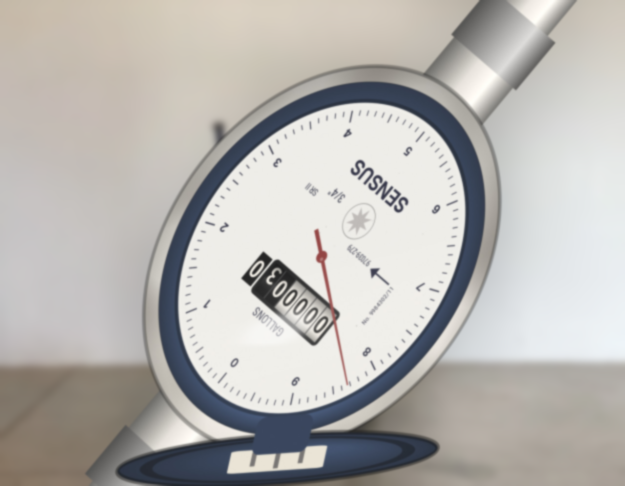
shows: 28.3 gal
